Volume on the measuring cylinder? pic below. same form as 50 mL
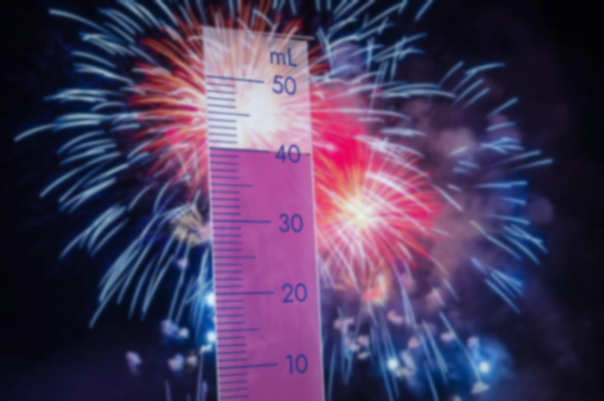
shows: 40 mL
